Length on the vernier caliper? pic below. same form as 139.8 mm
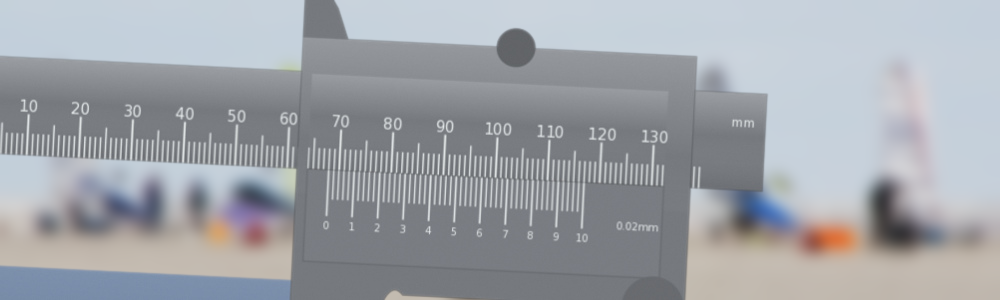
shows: 68.0 mm
